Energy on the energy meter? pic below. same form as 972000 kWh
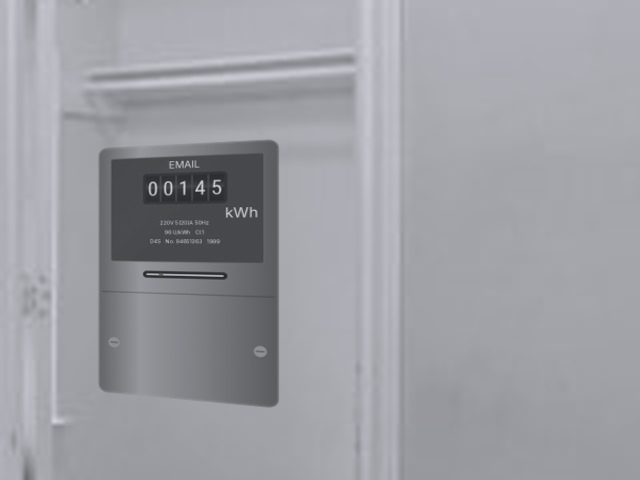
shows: 145 kWh
